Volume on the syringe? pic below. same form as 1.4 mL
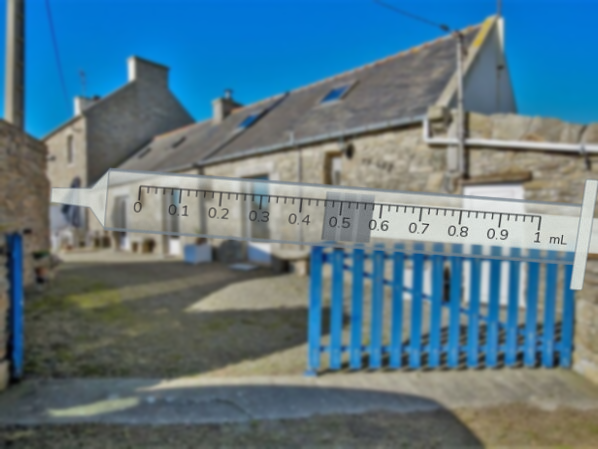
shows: 0.46 mL
